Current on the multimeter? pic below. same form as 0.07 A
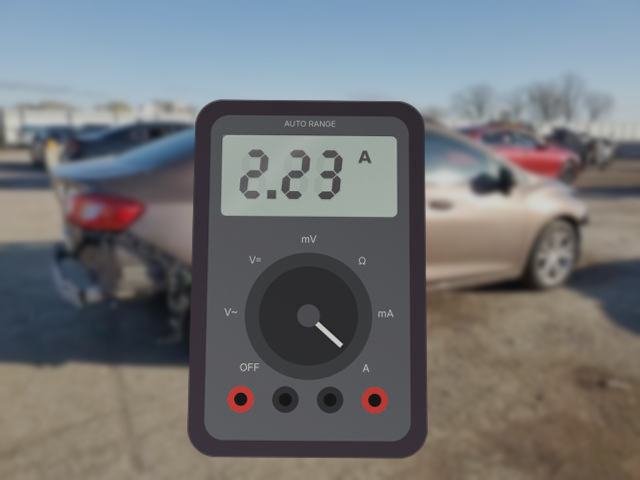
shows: 2.23 A
